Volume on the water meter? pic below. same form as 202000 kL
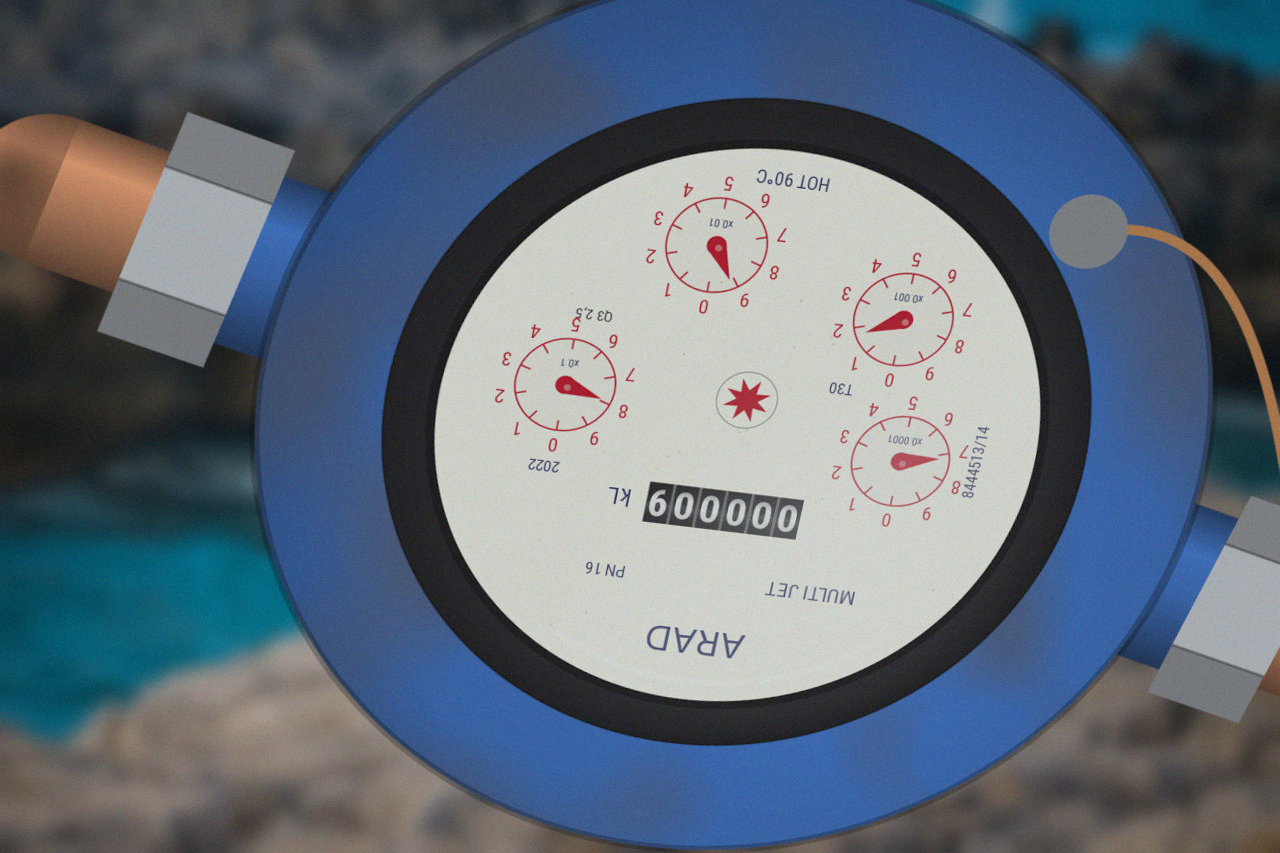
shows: 9.7917 kL
